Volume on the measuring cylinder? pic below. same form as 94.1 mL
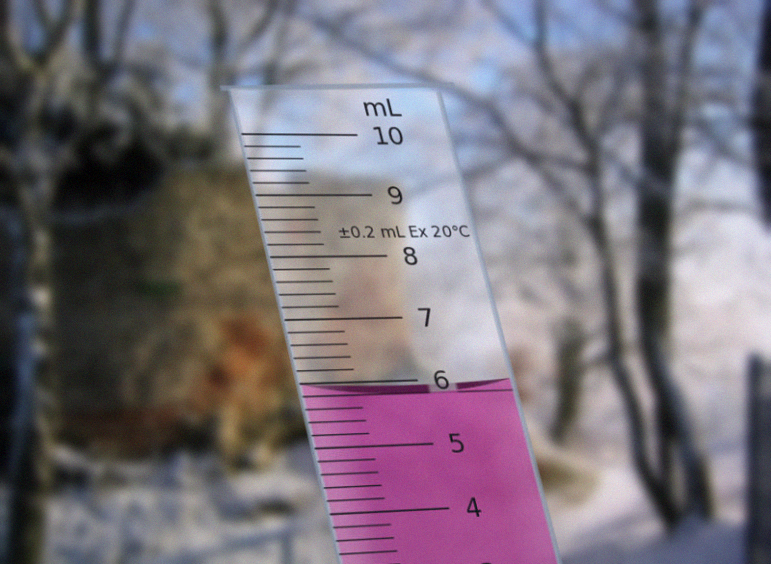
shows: 5.8 mL
